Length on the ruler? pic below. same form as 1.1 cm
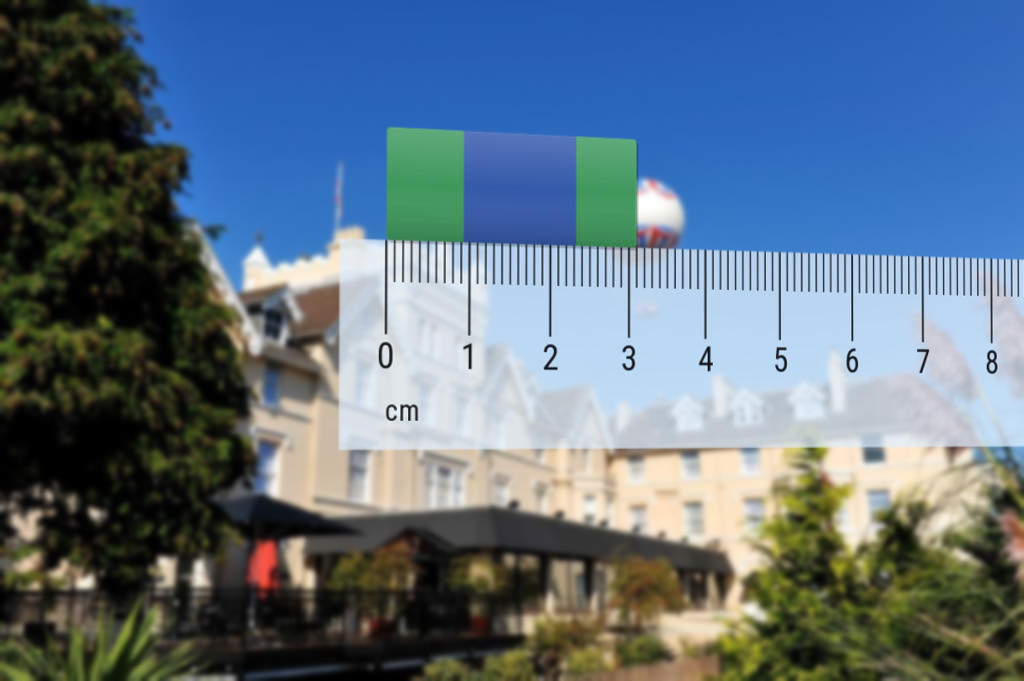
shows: 3.1 cm
